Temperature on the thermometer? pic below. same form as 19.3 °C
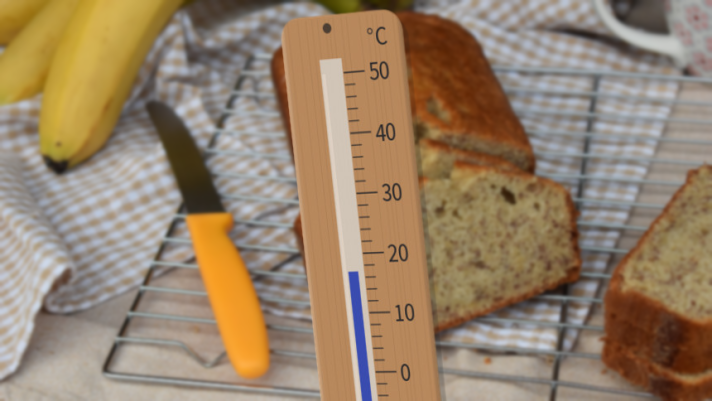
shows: 17 °C
